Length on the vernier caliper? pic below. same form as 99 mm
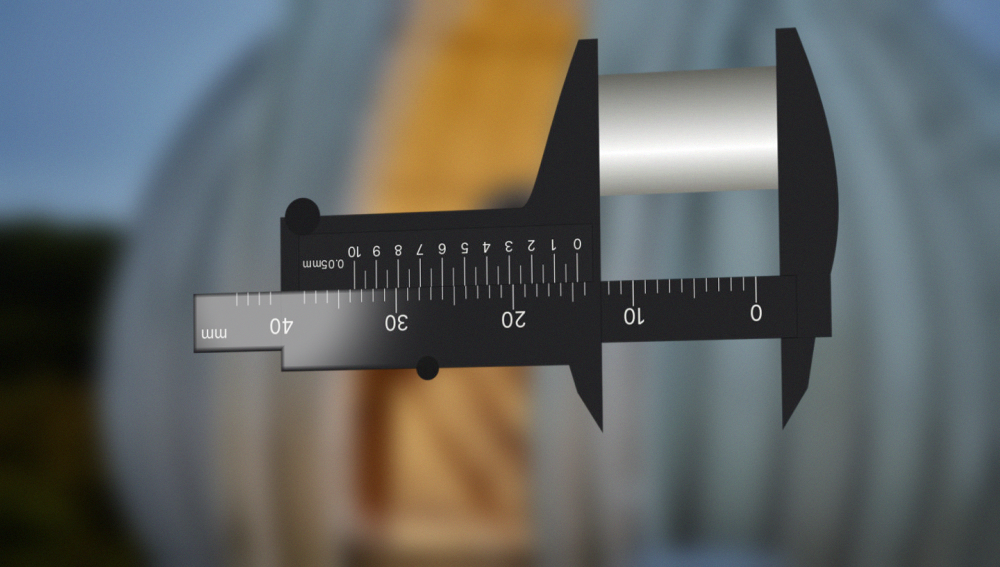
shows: 14.6 mm
